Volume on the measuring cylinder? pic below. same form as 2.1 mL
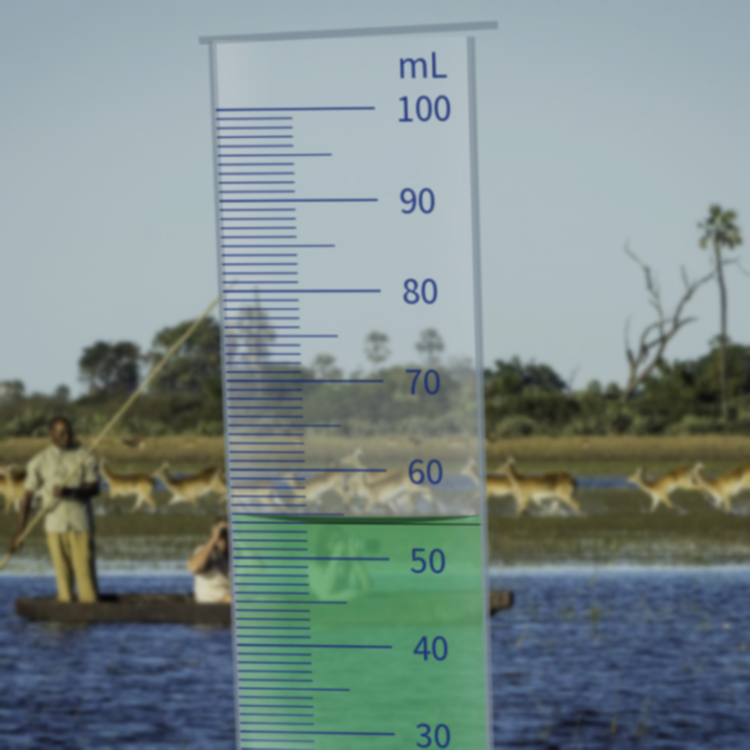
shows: 54 mL
